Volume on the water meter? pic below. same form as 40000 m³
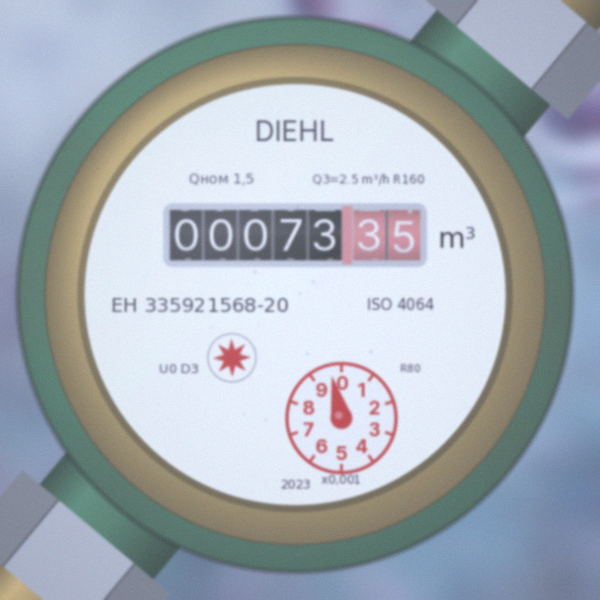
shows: 73.349 m³
